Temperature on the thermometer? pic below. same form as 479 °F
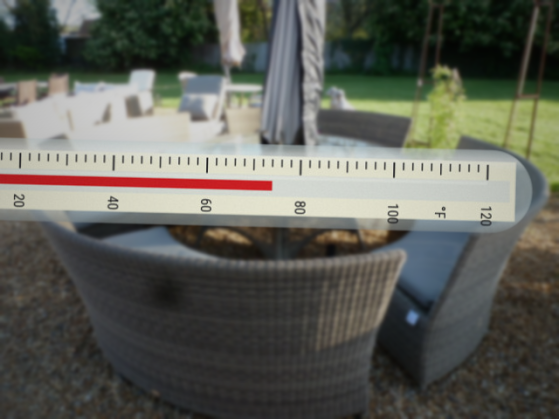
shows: 74 °F
